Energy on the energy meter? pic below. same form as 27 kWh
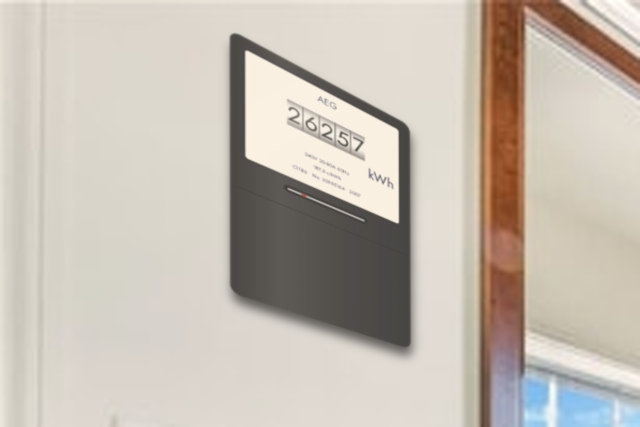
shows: 26257 kWh
